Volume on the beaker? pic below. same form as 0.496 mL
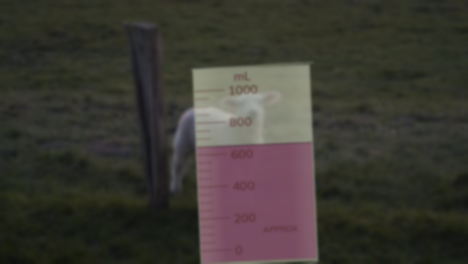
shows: 650 mL
